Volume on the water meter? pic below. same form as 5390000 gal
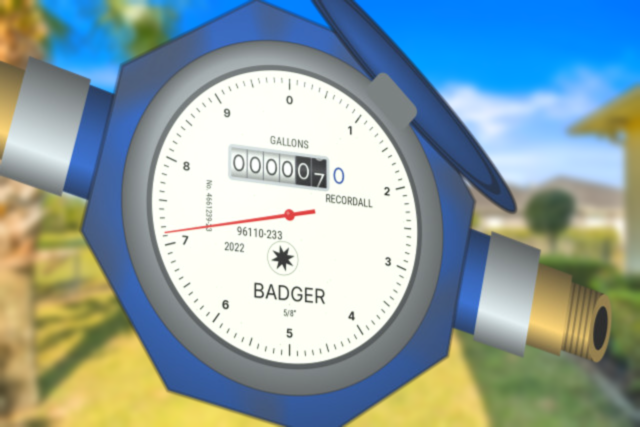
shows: 67.1 gal
